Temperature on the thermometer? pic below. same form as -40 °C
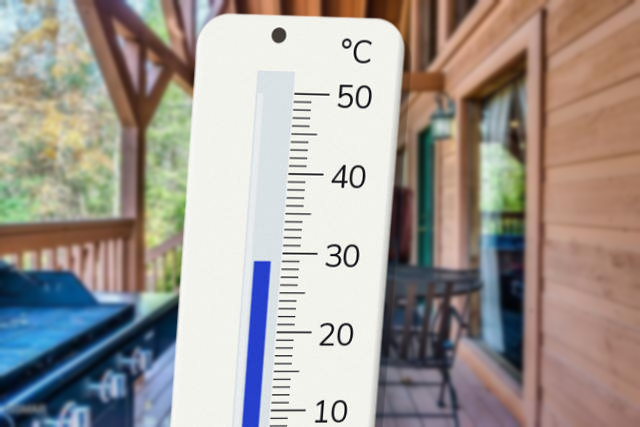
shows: 29 °C
